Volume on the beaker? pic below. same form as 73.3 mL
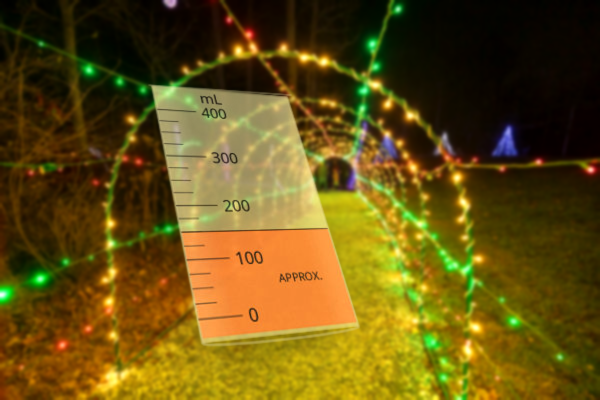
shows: 150 mL
